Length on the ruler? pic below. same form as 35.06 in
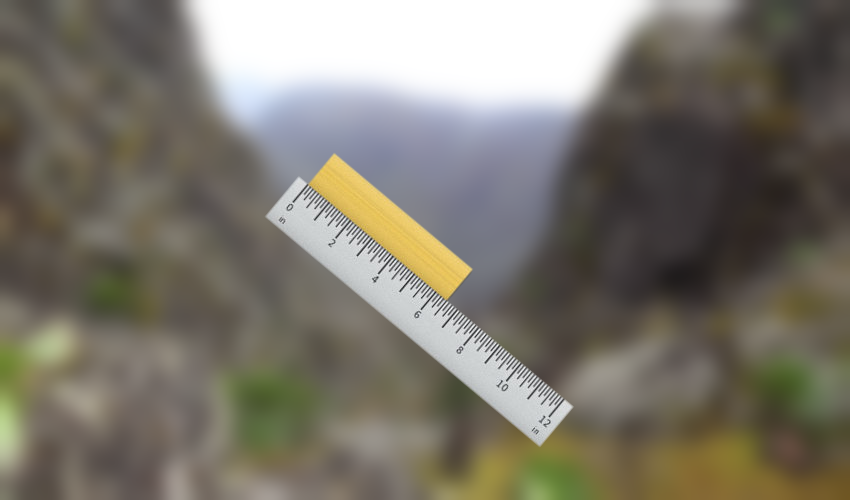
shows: 6.5 in
